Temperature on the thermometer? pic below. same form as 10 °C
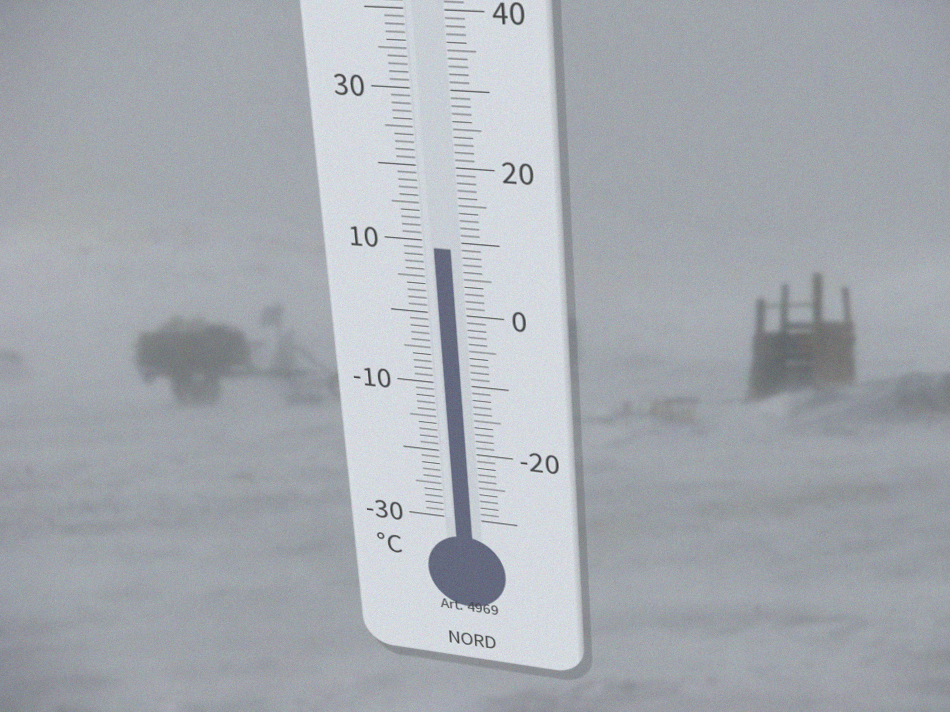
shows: 9 °C
